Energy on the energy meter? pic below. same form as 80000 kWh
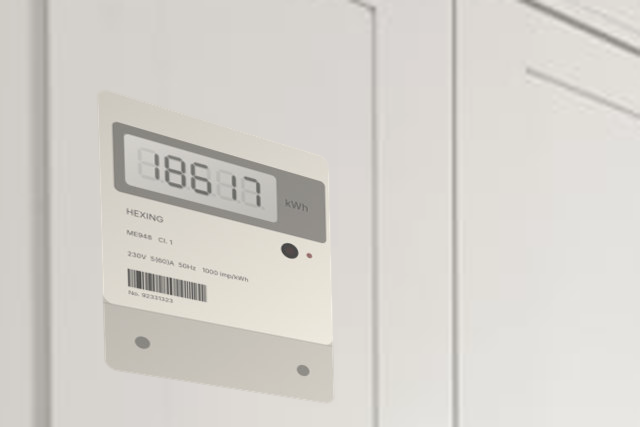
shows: 18617 kWh
